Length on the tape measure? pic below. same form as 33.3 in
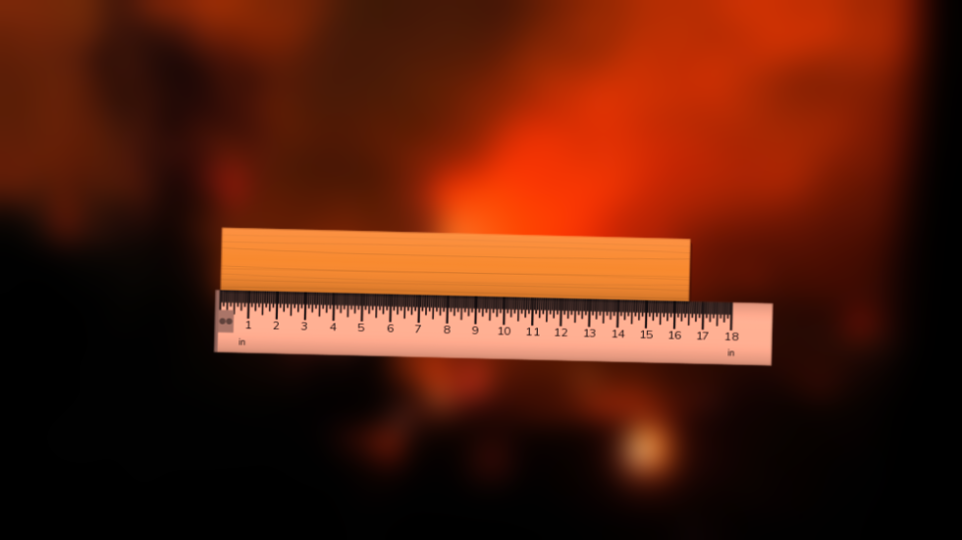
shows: 16.5 in
